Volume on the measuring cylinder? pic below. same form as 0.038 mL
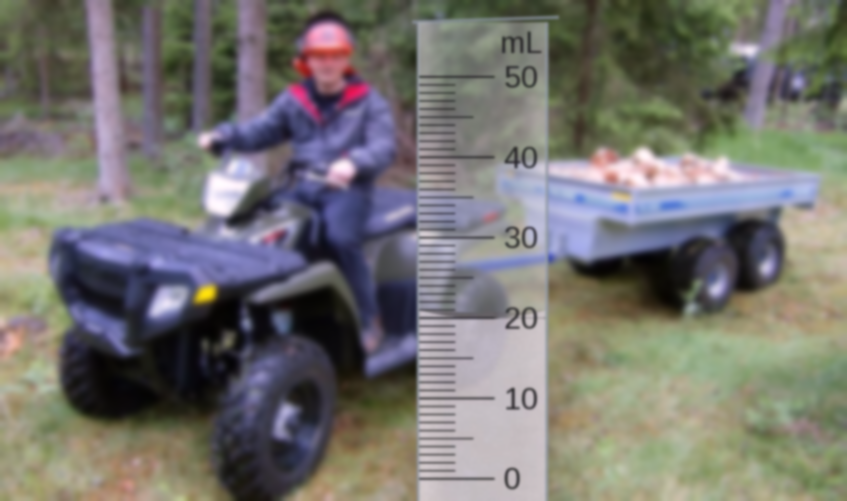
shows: 20 mL
